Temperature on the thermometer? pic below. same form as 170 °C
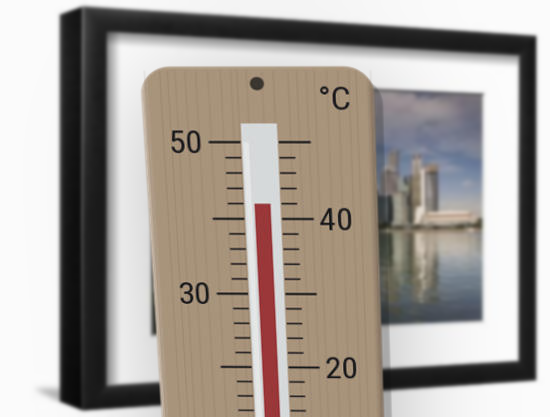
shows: 42 °C
